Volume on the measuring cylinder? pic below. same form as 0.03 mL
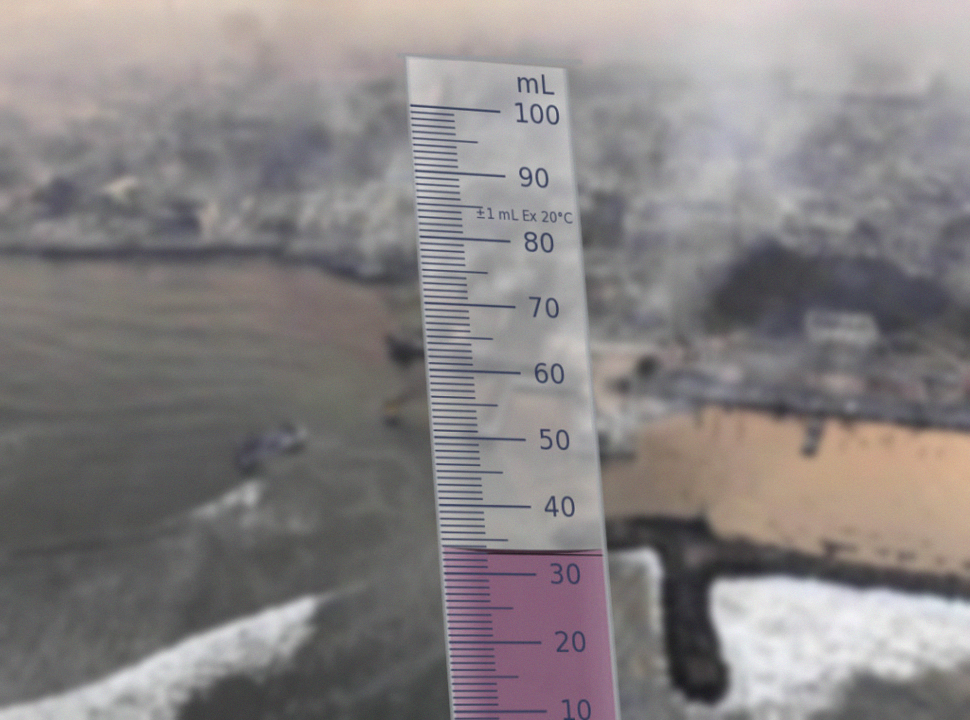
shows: 33 mL
